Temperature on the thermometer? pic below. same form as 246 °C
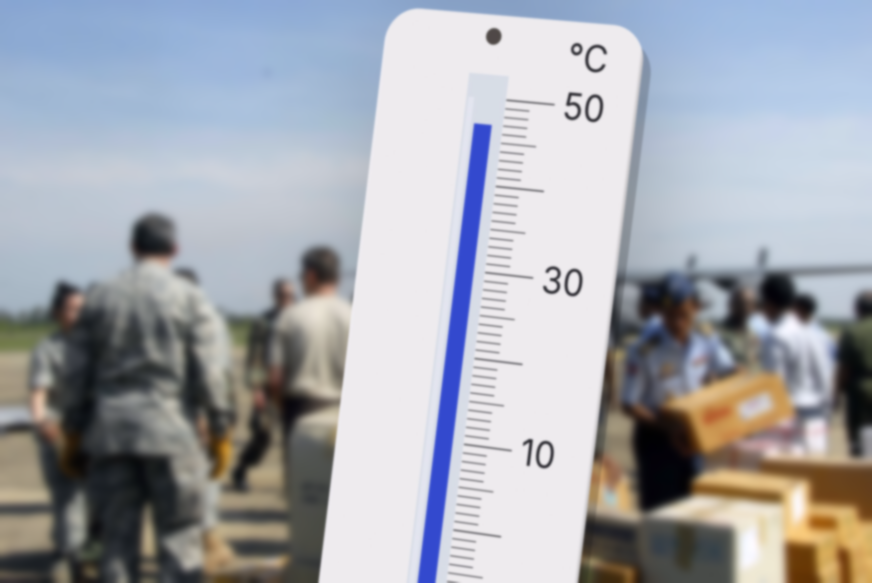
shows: 47 °C
